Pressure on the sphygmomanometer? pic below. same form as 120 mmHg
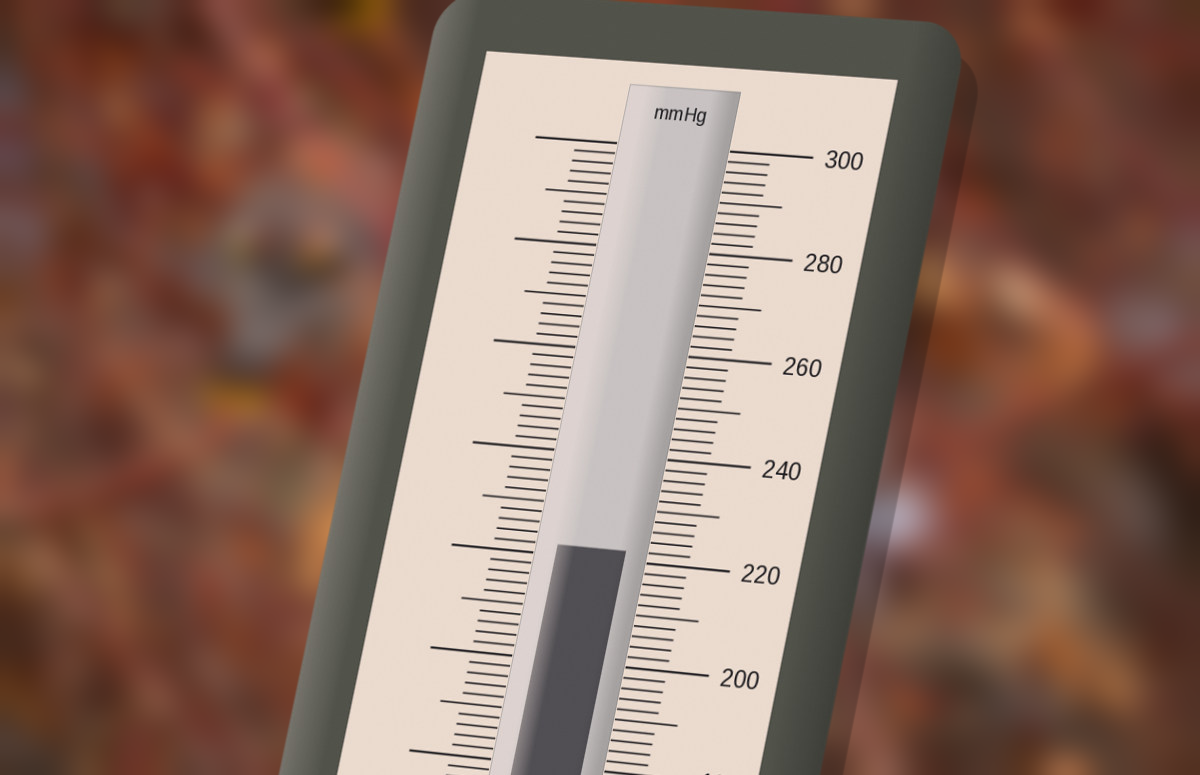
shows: 222 mmHg
